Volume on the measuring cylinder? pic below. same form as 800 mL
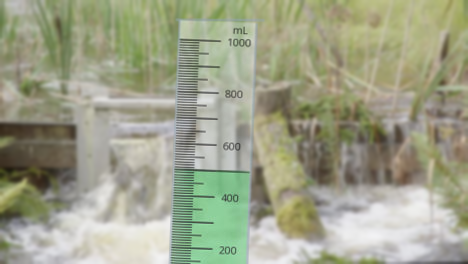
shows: 500 mL
